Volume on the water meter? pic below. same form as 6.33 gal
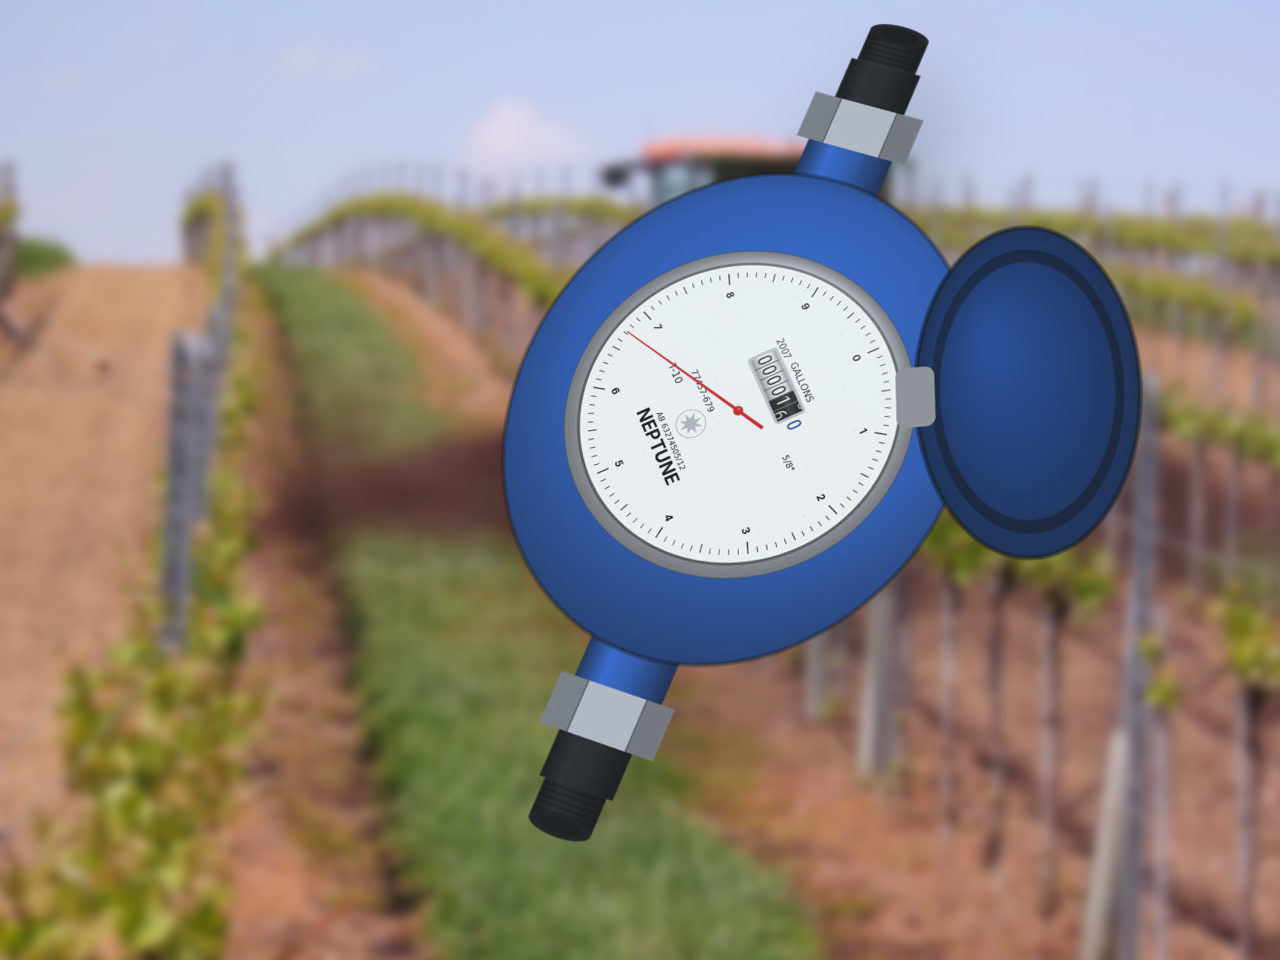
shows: 156.7 gal
